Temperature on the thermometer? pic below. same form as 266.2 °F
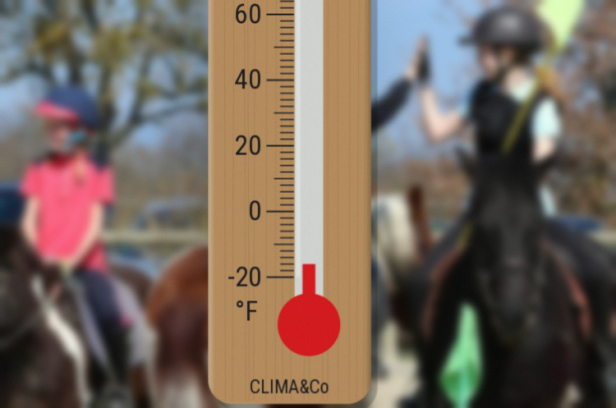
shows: -16 °F
